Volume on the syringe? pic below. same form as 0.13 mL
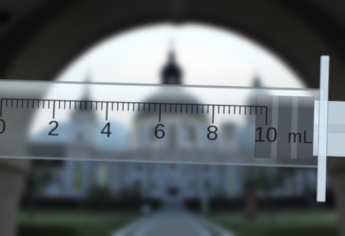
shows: 9.6 mL
